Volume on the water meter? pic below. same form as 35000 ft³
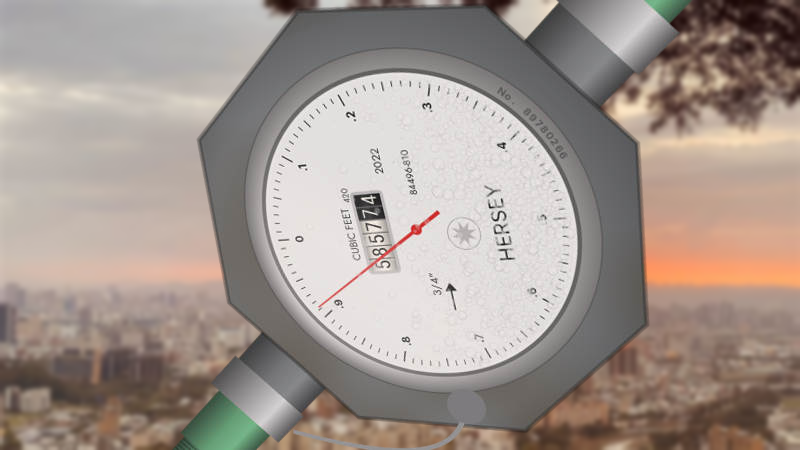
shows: 585773.91 ft³
